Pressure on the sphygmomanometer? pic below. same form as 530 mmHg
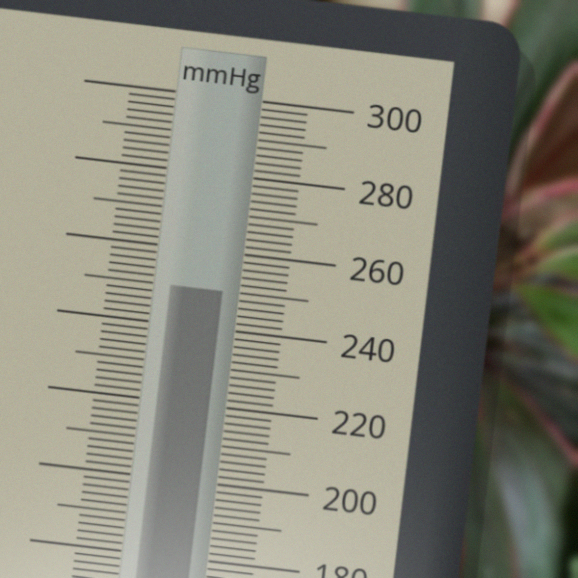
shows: 250 mmHg
